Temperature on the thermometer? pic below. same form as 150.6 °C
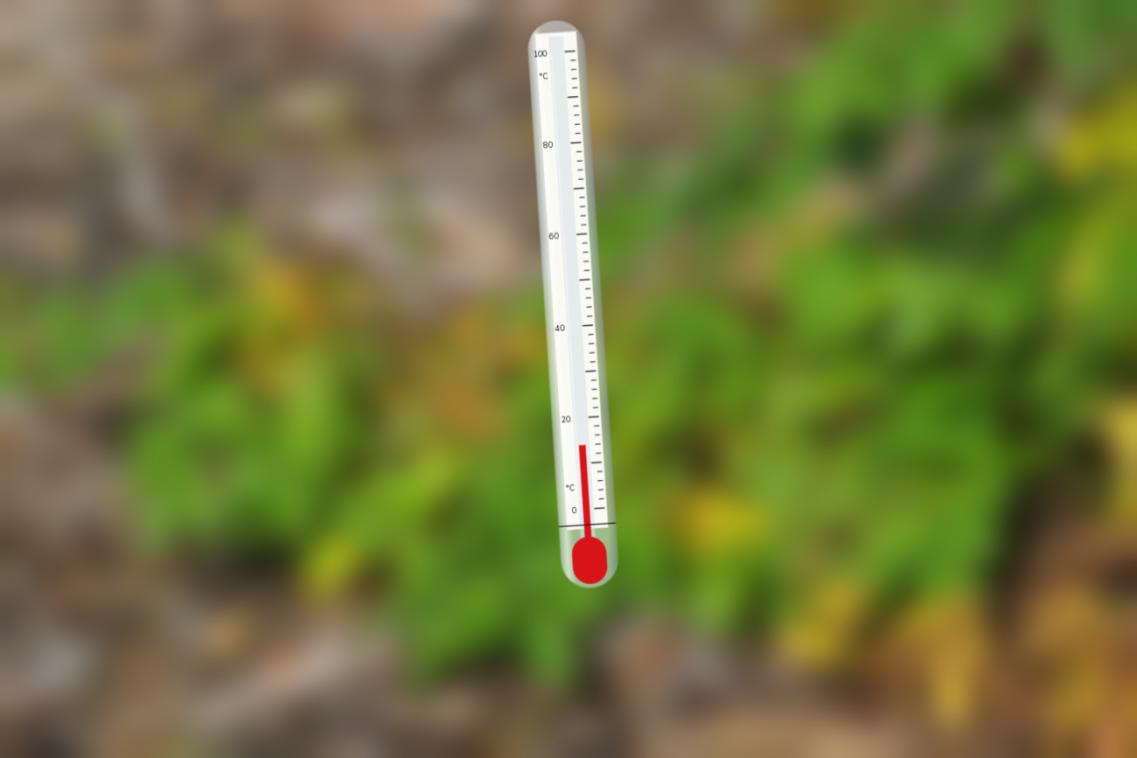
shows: 14 °C
